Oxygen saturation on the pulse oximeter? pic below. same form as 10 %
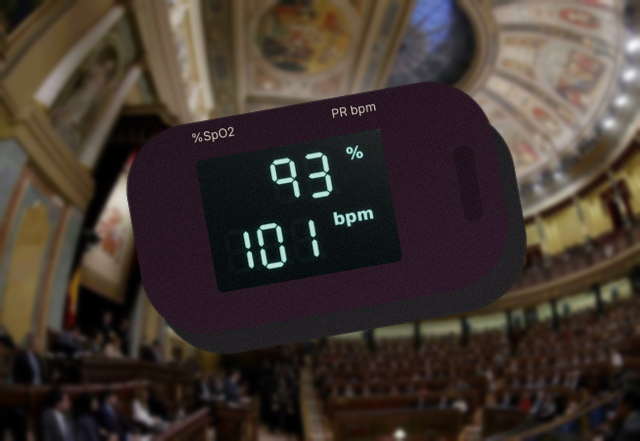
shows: 93 %
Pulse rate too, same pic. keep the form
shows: 101 bpm
